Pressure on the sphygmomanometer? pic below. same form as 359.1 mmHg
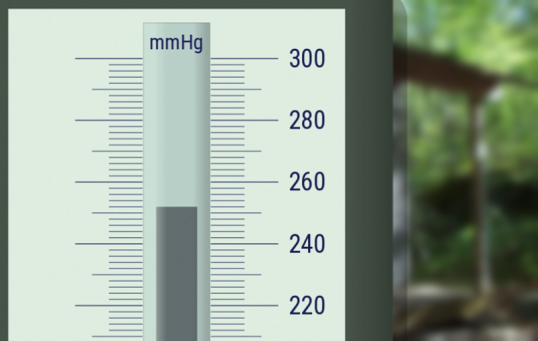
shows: 252 mmHg
